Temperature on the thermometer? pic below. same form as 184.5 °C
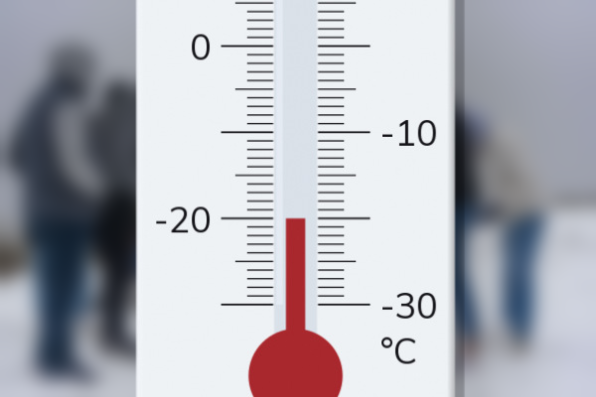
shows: -20 °C
